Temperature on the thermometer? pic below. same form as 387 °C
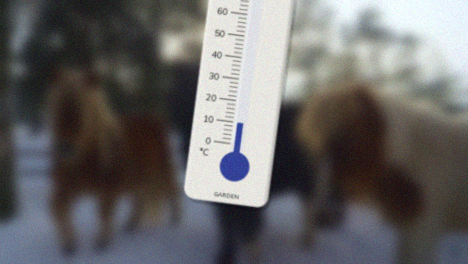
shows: 10 °C
